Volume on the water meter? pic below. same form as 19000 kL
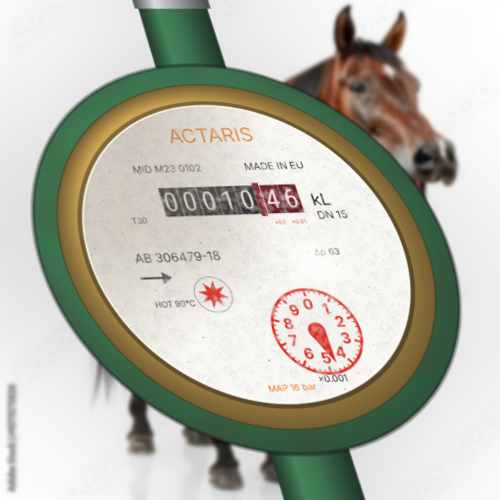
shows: 10.464 kL
